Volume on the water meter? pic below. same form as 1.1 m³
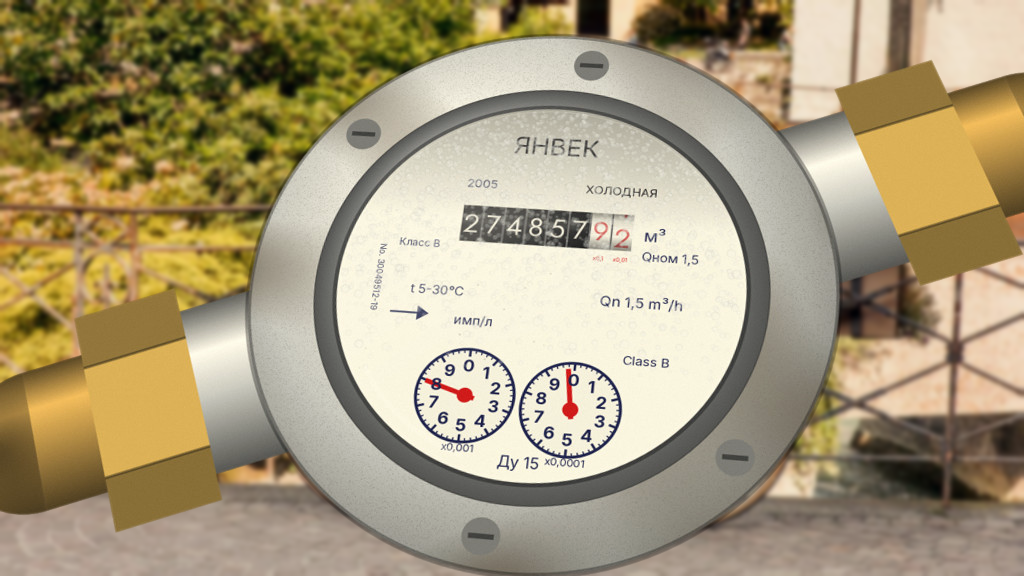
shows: 274857.9179 m³
